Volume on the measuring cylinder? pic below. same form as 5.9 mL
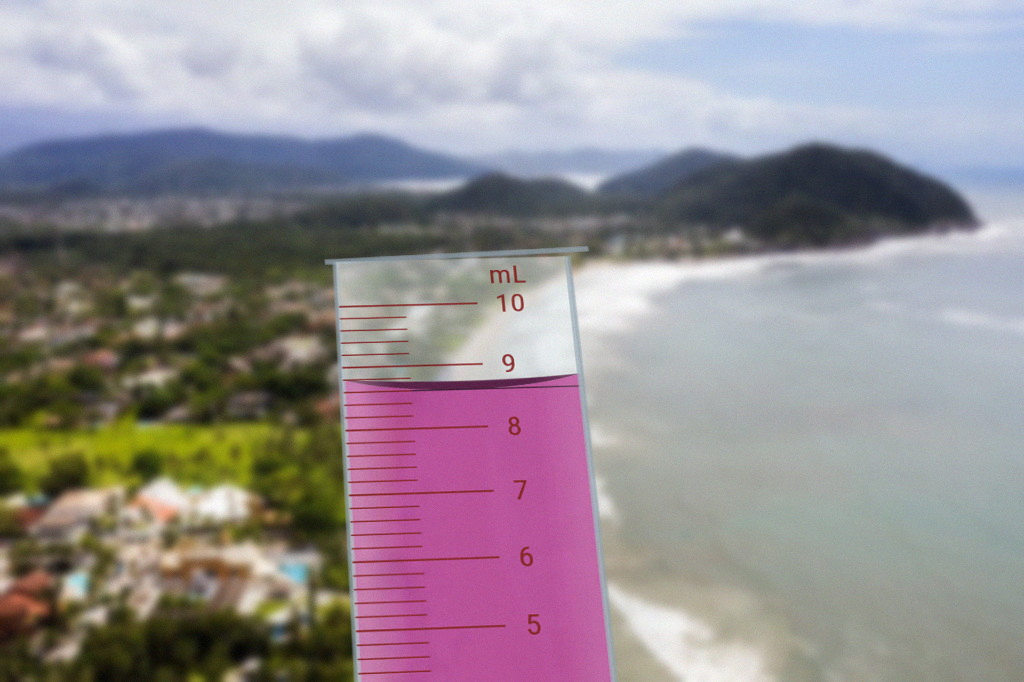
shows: 8.6 mL
